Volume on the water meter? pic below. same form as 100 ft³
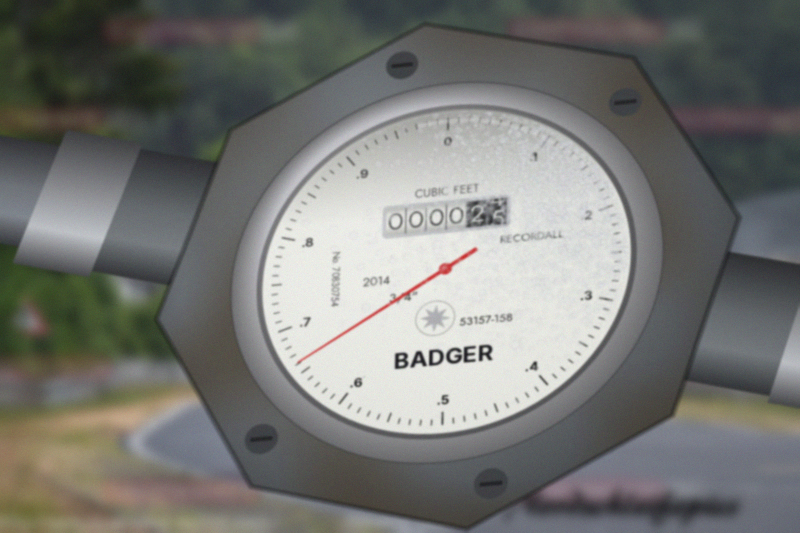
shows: 24.66 ft³
